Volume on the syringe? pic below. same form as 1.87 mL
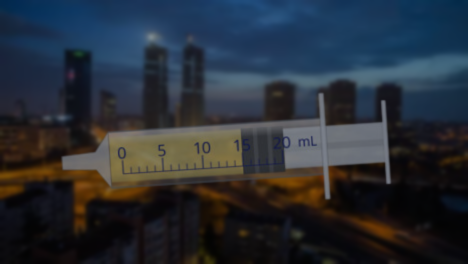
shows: 15 mL
